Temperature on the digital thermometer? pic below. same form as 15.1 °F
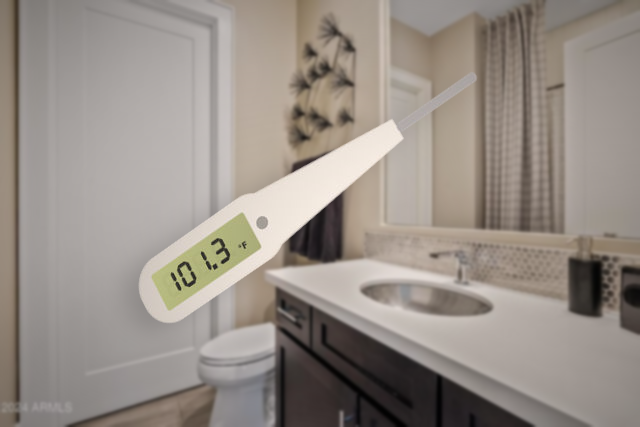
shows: 101.3 °F
